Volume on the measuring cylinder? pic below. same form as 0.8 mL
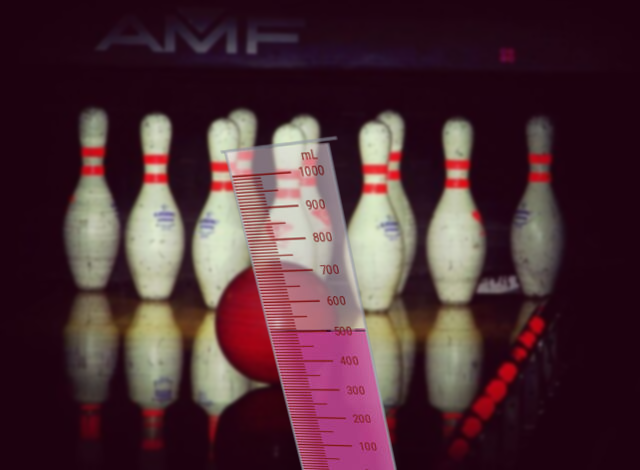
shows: 500 mL
